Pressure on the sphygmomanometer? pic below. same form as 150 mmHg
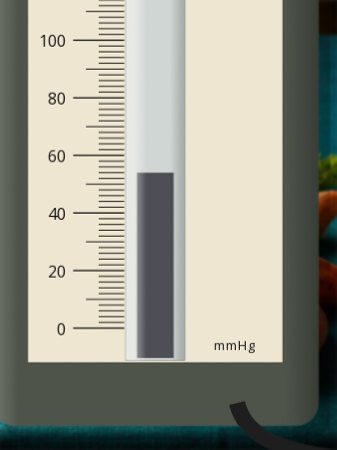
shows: 54 mmHg
